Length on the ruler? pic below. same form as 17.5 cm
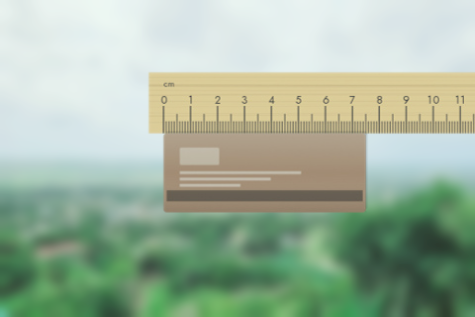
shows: 7.5 cm
